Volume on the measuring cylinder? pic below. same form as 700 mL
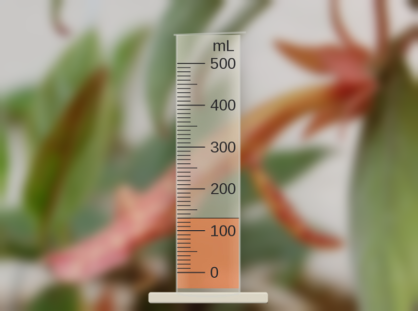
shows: 130 mL
